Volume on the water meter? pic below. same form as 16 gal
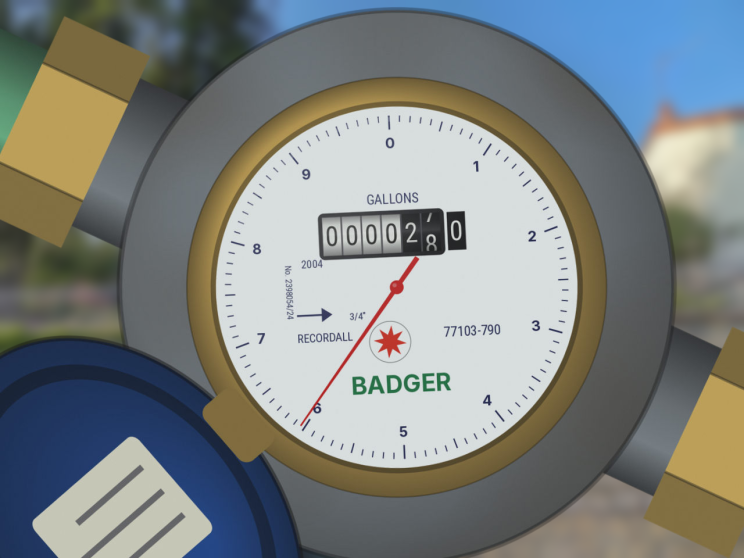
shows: 276.0 gal
